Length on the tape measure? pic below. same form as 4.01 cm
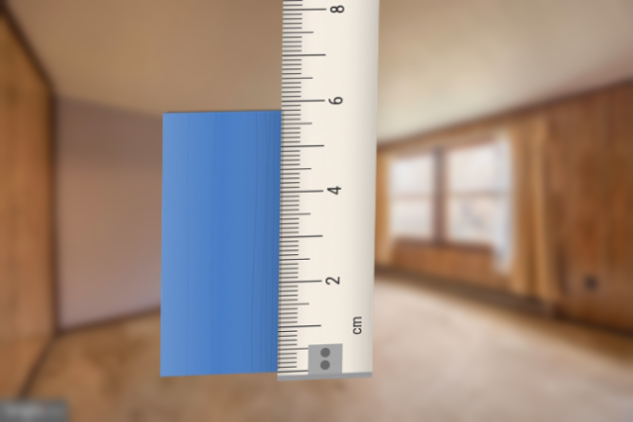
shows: 5.8 cm
